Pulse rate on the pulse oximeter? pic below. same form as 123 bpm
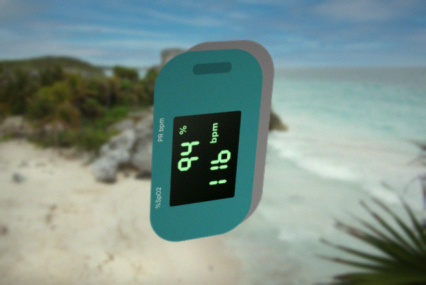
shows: 116 bpm
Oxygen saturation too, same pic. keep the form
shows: 94 %
